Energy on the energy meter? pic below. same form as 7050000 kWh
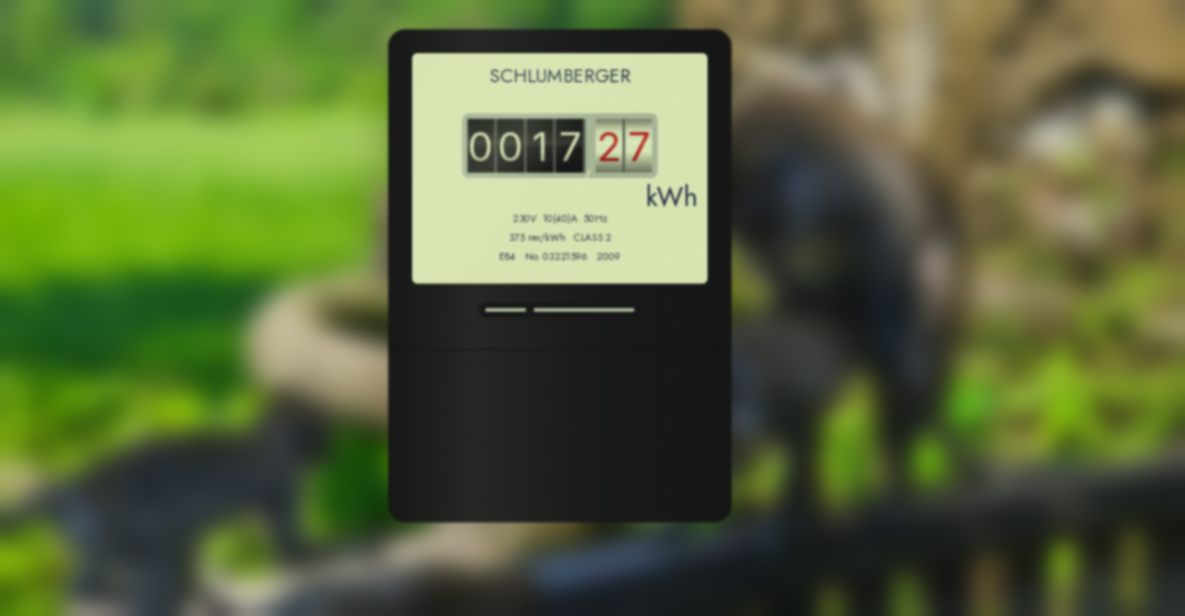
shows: 17.27 kWh
